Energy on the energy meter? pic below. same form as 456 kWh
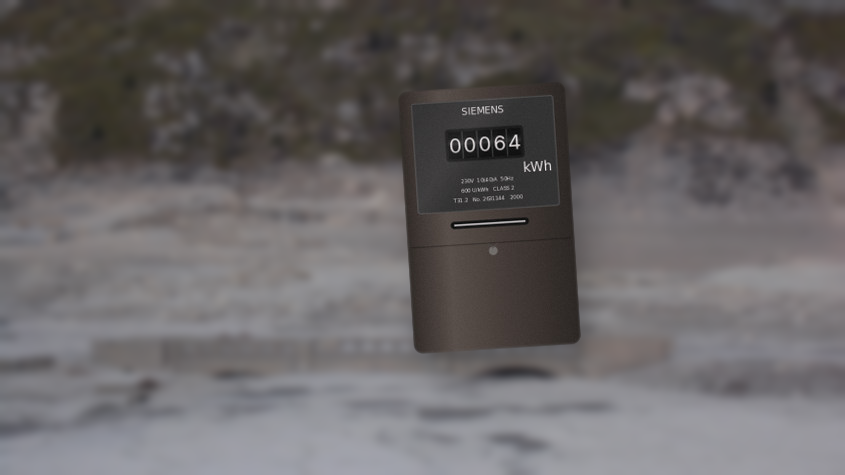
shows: 64 kWh
